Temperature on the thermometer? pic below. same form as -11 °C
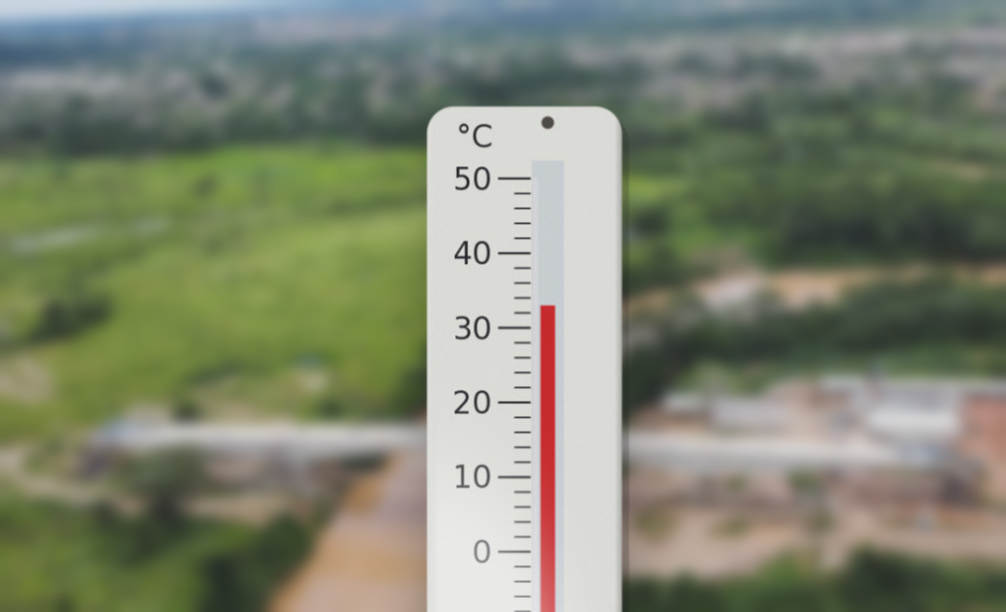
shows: 33 °C
